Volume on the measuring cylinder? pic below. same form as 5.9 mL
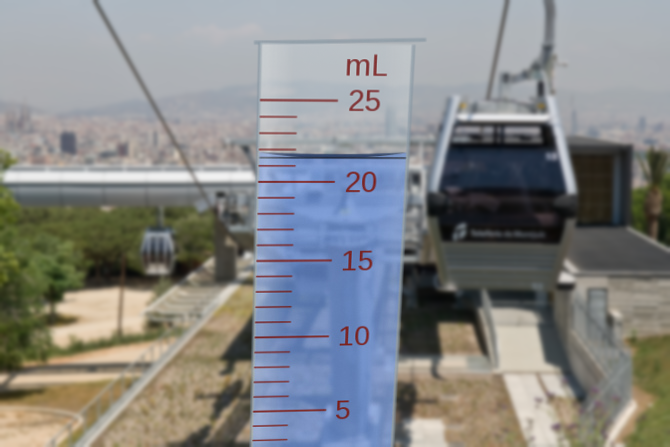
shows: 21.5 mL
